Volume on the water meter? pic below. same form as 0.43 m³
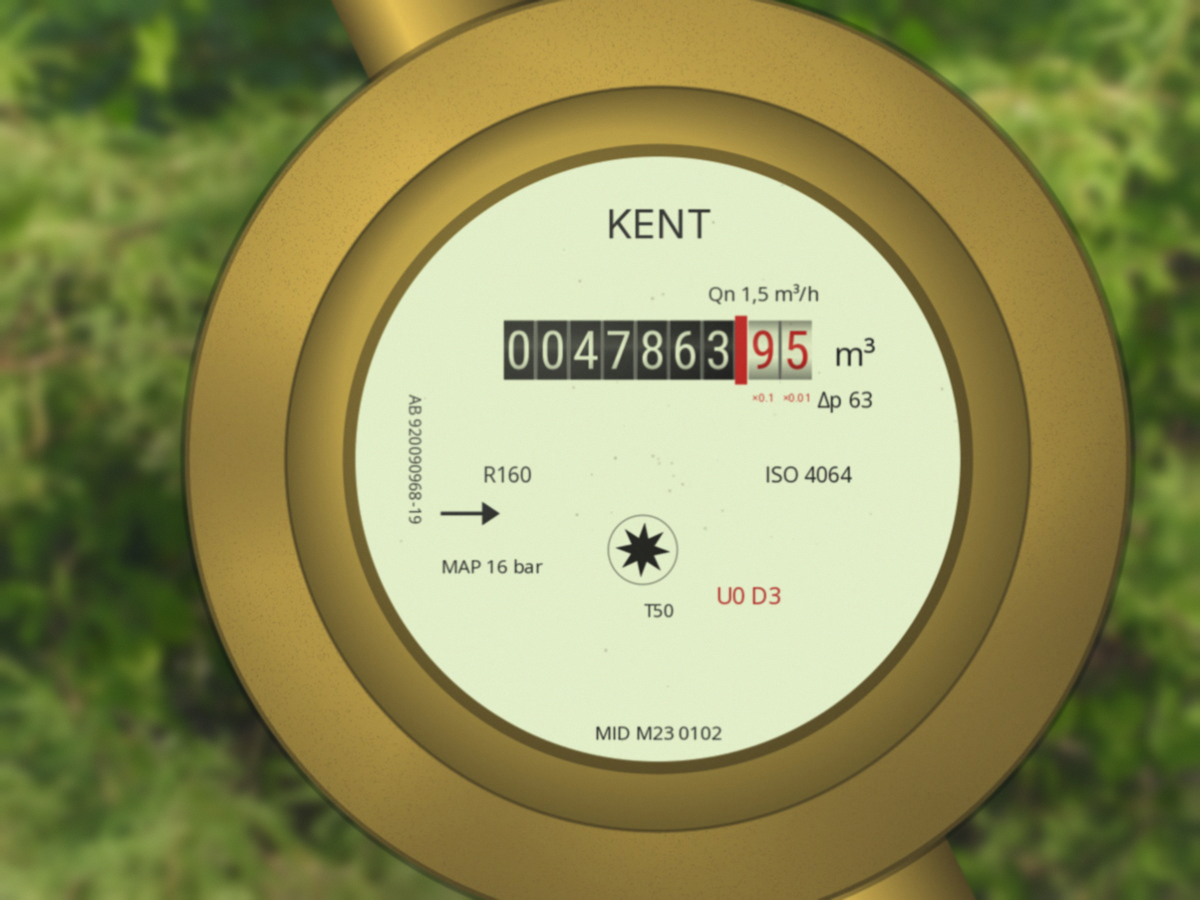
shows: 47863.95 m³
